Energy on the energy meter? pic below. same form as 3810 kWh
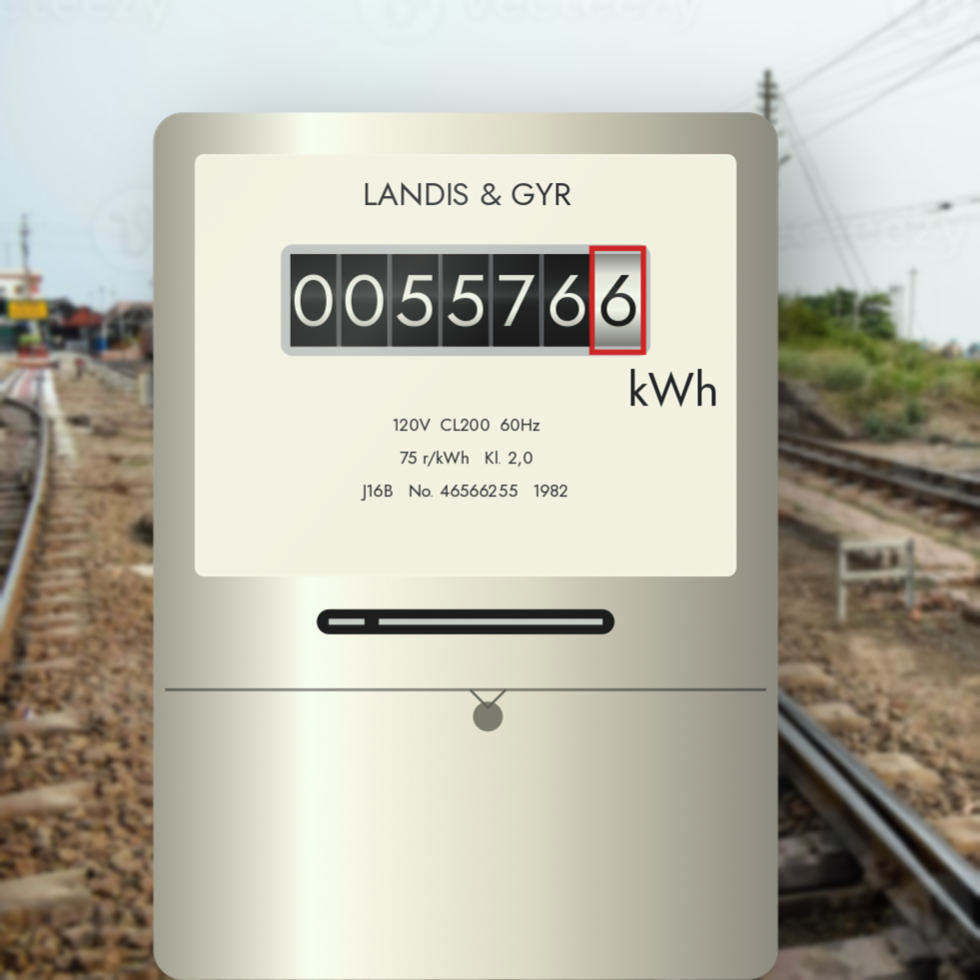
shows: 5576.6 kWh
